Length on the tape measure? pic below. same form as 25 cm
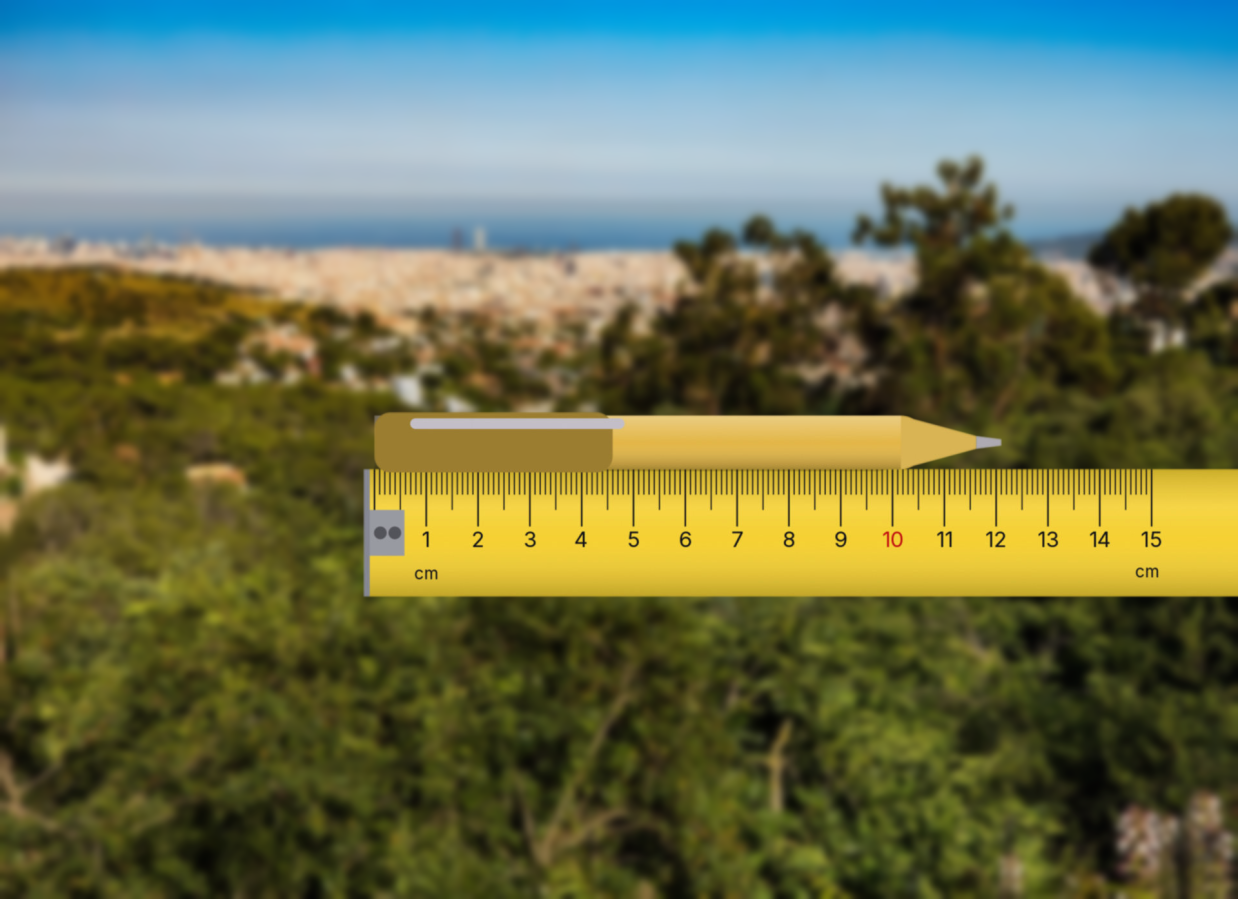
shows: 12.1 cm
